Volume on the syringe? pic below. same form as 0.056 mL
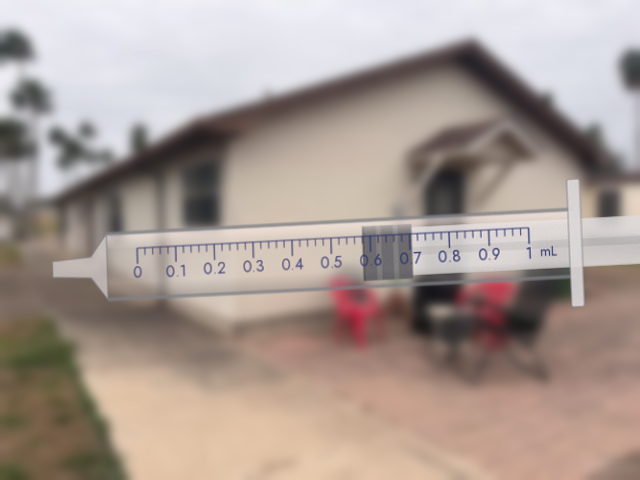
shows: 0.58 mL
